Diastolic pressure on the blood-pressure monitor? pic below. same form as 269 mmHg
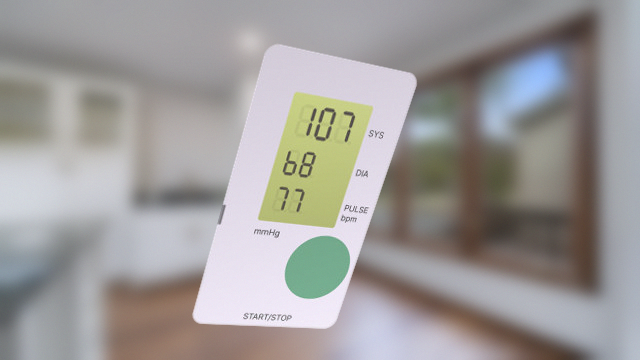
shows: 68 mmHg
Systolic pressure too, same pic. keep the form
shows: 107 mmHg
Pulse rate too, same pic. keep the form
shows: 77 bpm
